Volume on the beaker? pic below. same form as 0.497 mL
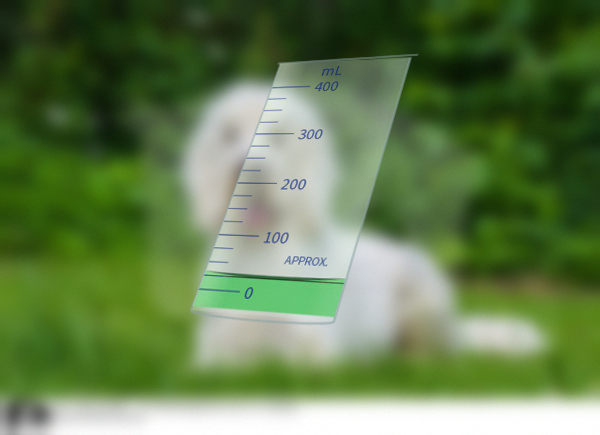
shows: 25 mL
